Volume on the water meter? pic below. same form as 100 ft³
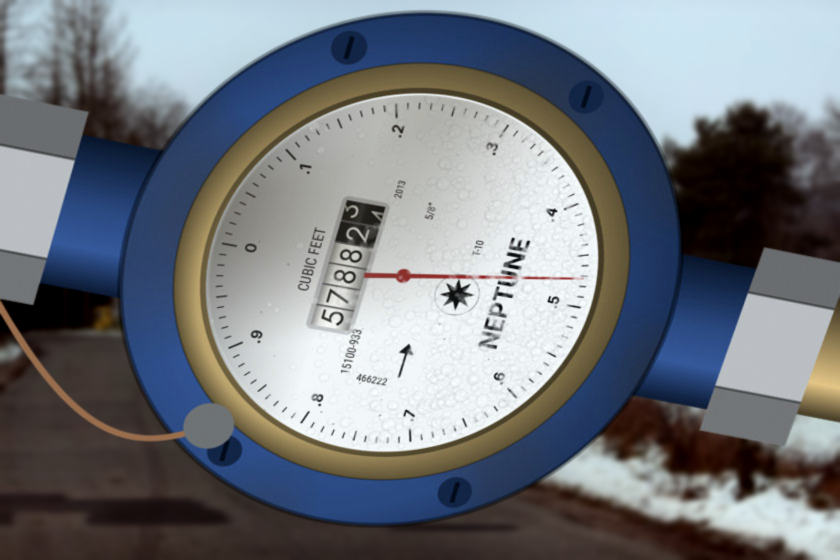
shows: 578823.47 ft³
